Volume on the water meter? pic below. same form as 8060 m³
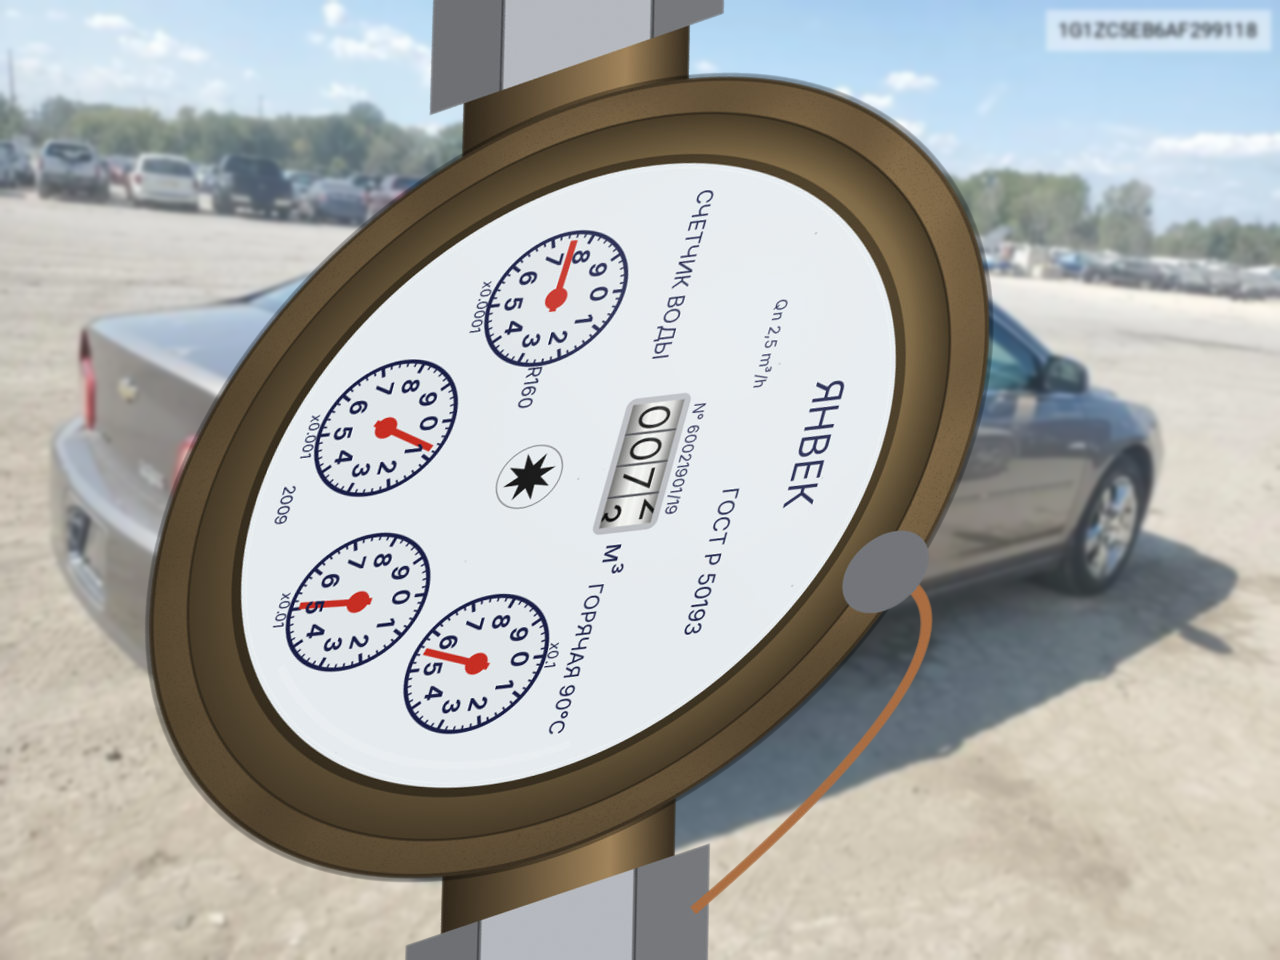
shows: 72.5507 m³
